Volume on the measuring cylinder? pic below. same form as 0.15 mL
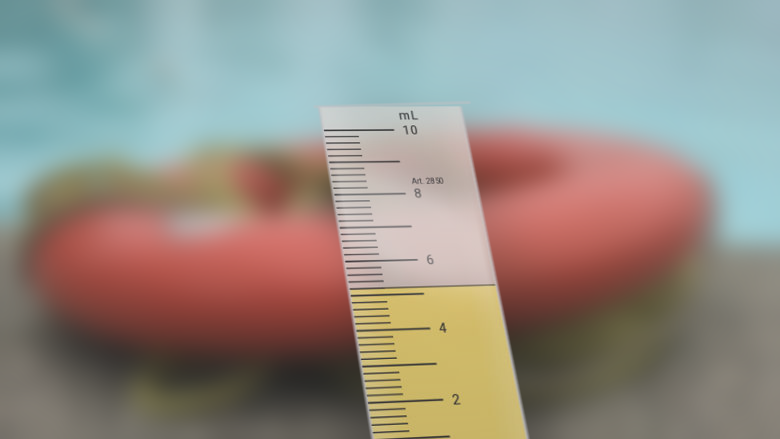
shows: 5.2 mL
